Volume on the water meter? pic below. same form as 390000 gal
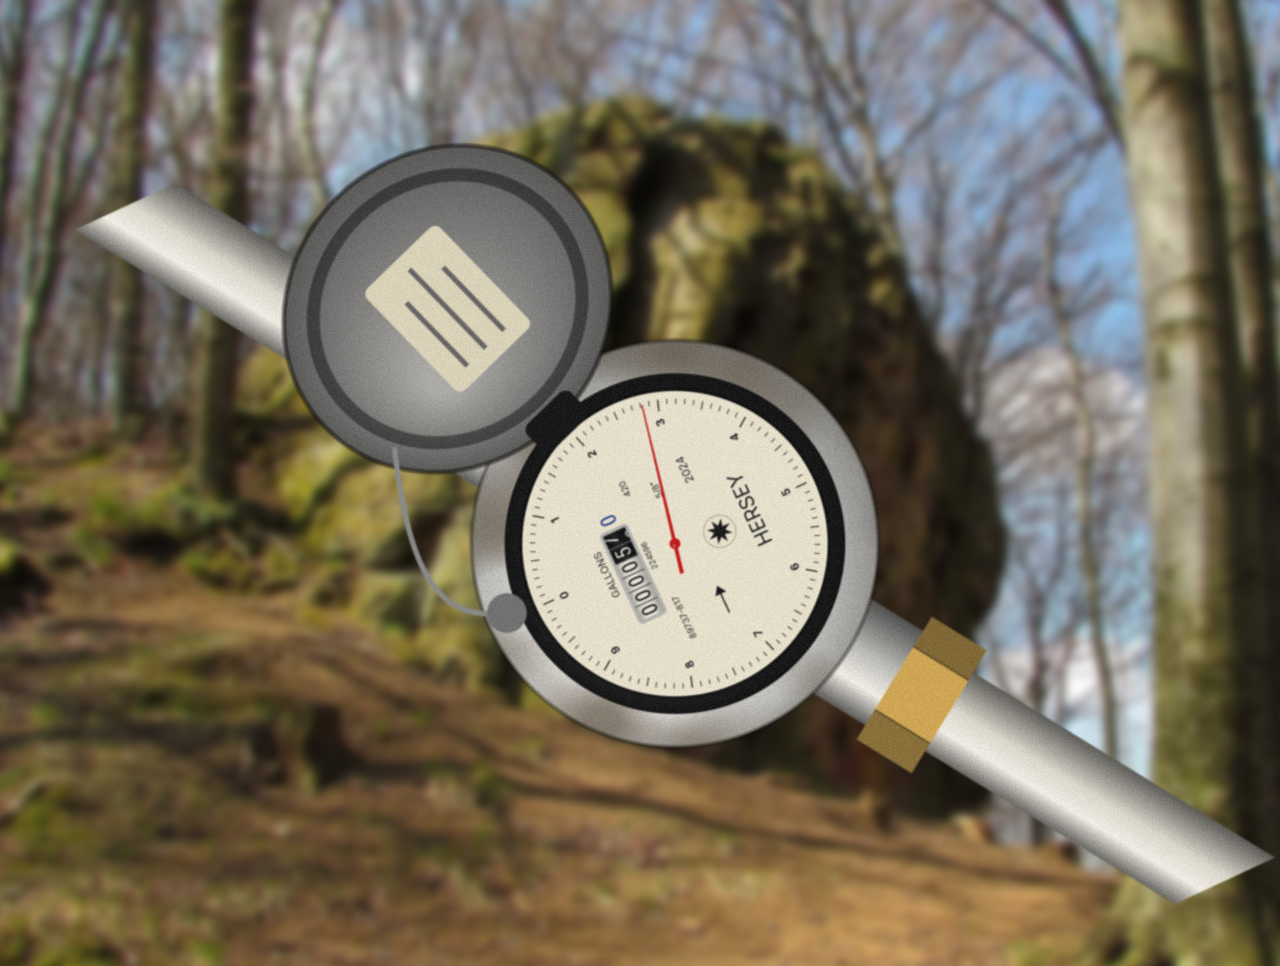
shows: 572.8 gal
